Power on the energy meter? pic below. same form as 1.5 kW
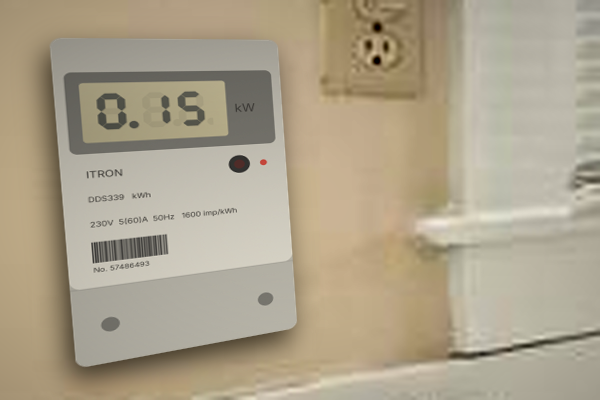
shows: 0.15 kW
